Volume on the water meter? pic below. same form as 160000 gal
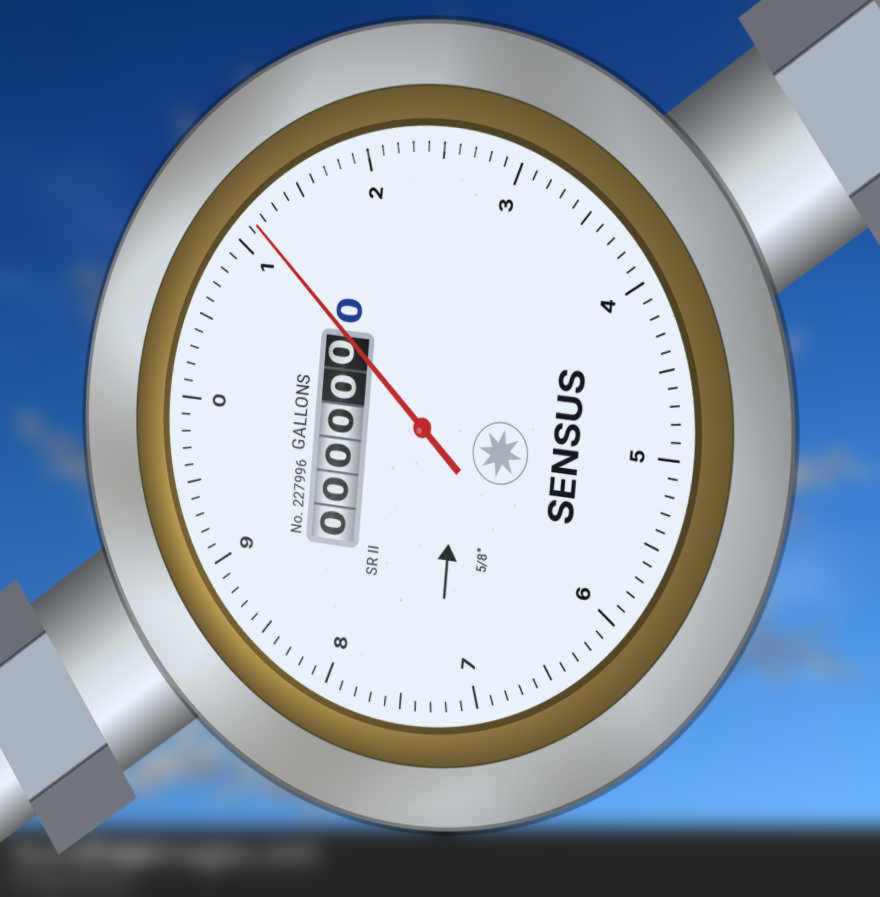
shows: 1.1 gal
